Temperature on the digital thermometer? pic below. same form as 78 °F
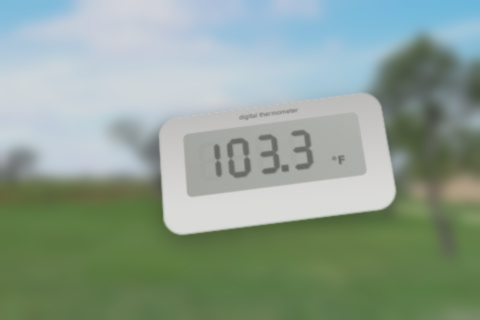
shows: 103.3 °F
